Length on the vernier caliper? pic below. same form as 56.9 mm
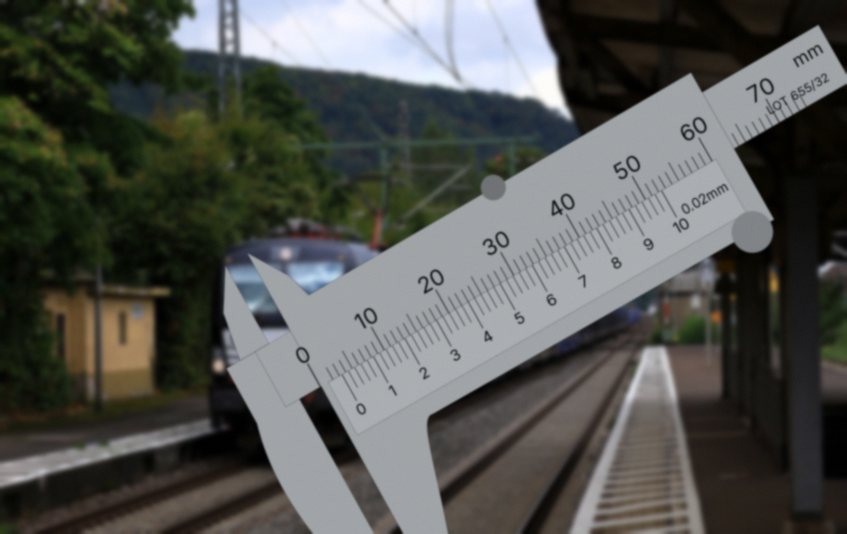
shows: 3.4 mm
